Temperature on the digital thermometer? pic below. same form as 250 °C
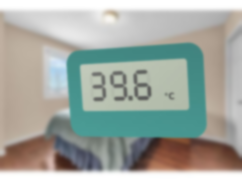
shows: 39.6 °C
